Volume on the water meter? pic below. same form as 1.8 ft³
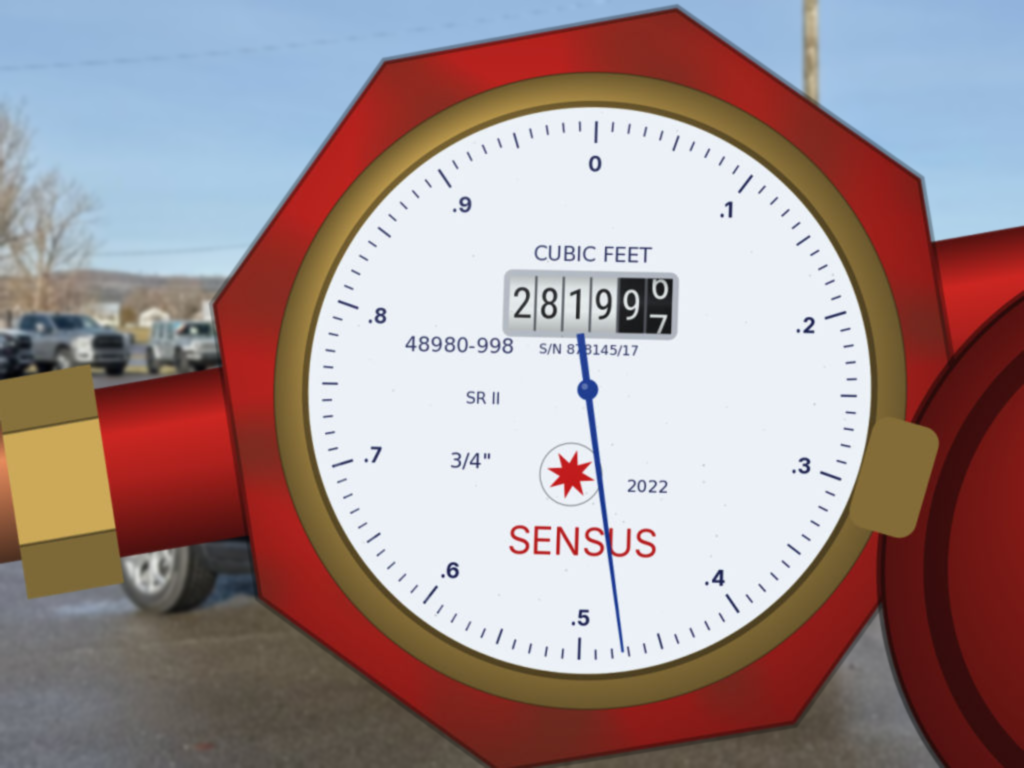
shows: 281996.47 ft³
